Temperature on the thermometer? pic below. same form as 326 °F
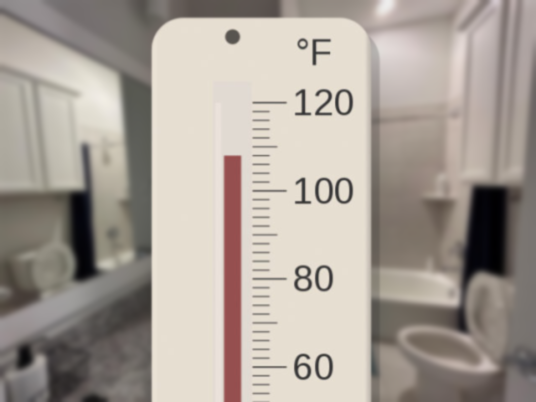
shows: 108 °F
